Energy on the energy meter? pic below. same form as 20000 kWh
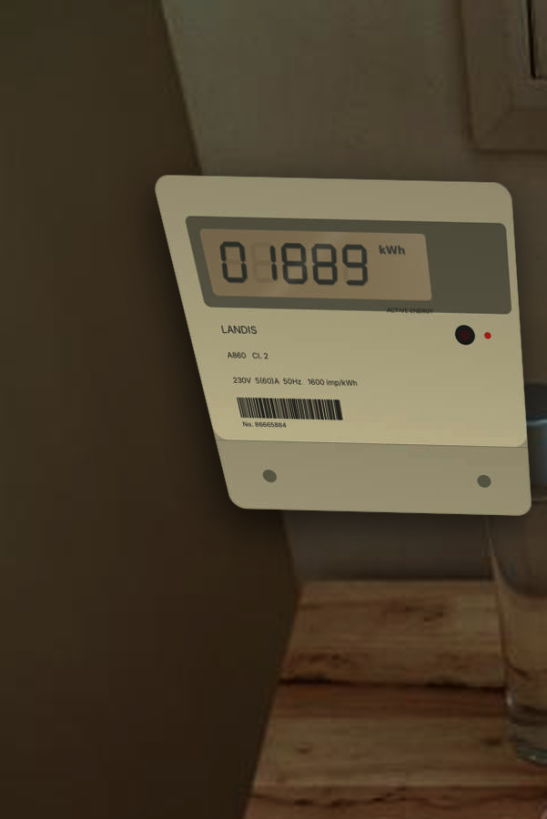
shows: 1889 kWh
